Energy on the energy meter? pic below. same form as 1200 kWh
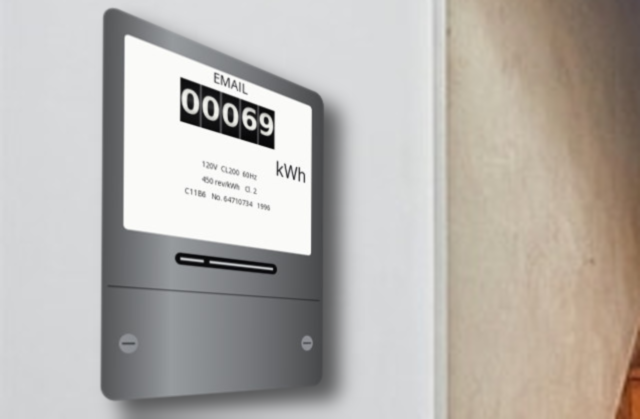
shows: 69 kWh
